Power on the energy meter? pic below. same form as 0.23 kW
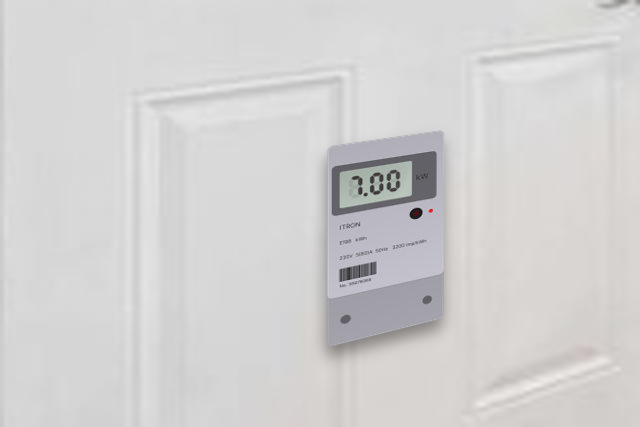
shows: 7.00 kW
